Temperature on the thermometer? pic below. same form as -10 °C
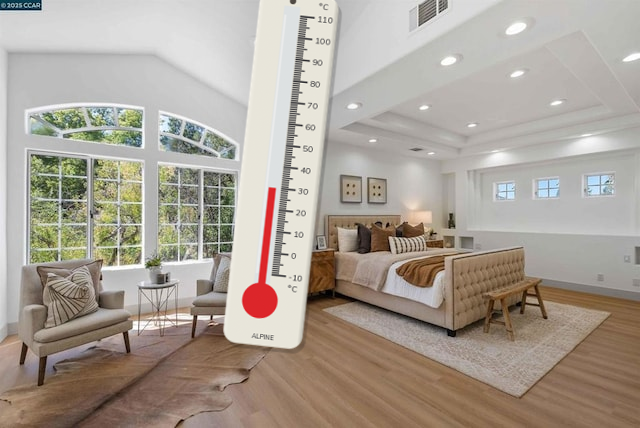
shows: 30 °C
